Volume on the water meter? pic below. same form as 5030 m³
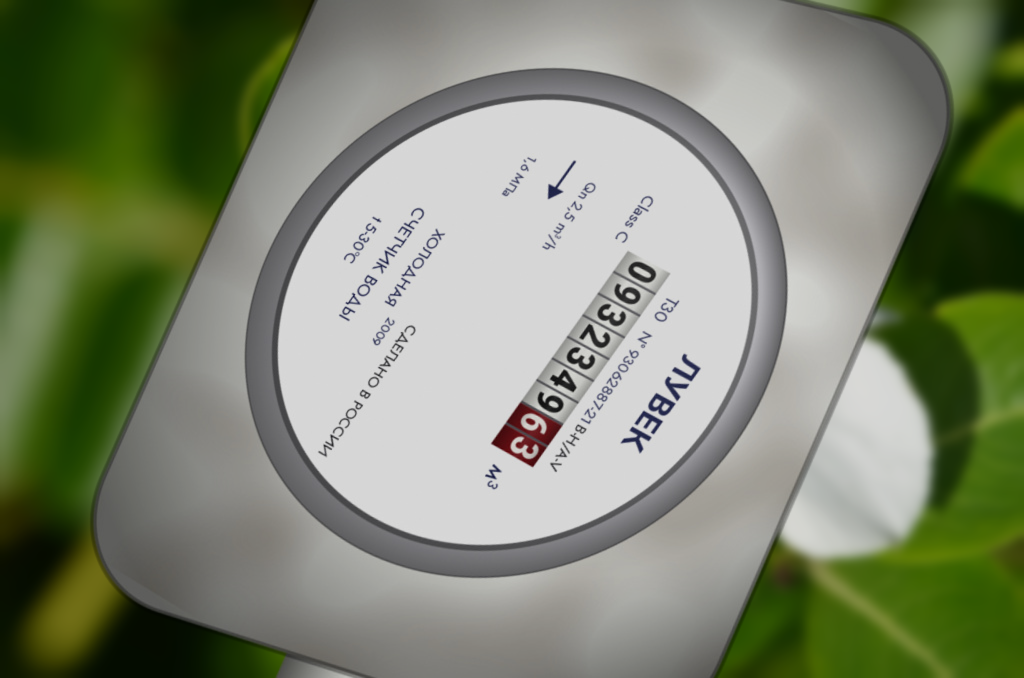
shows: 932349.63 m³
